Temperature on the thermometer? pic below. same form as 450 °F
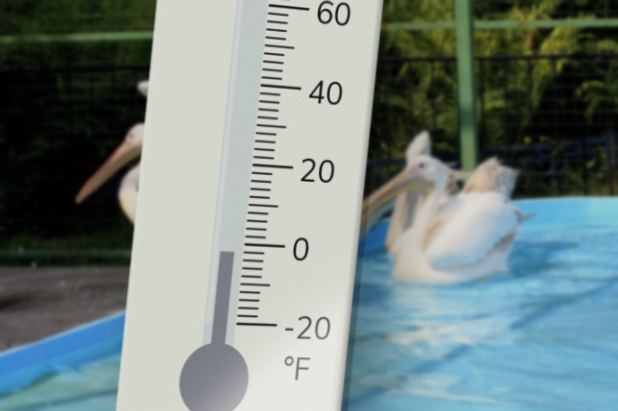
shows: -2 °F
